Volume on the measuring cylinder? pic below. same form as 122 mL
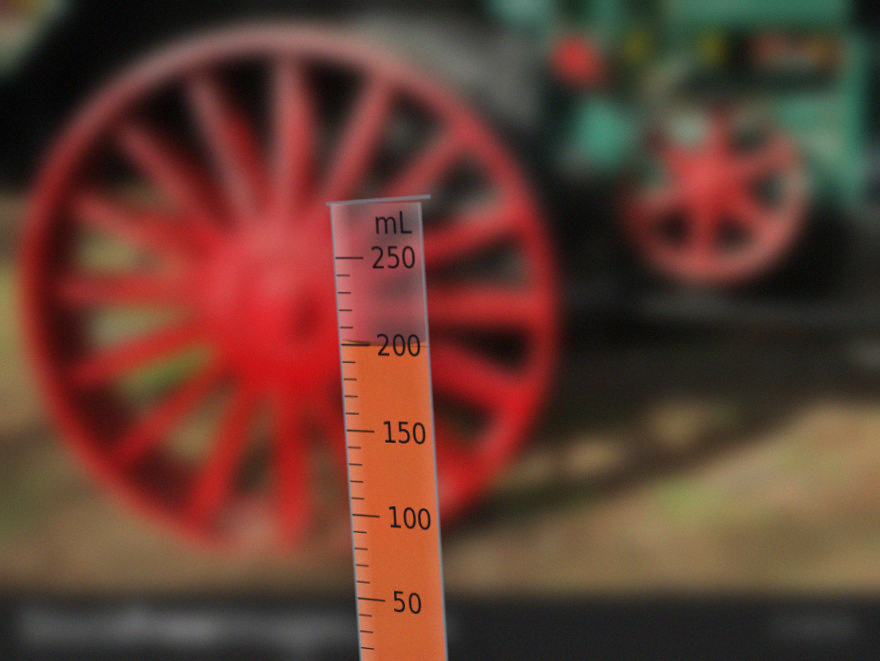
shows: 200 mL
